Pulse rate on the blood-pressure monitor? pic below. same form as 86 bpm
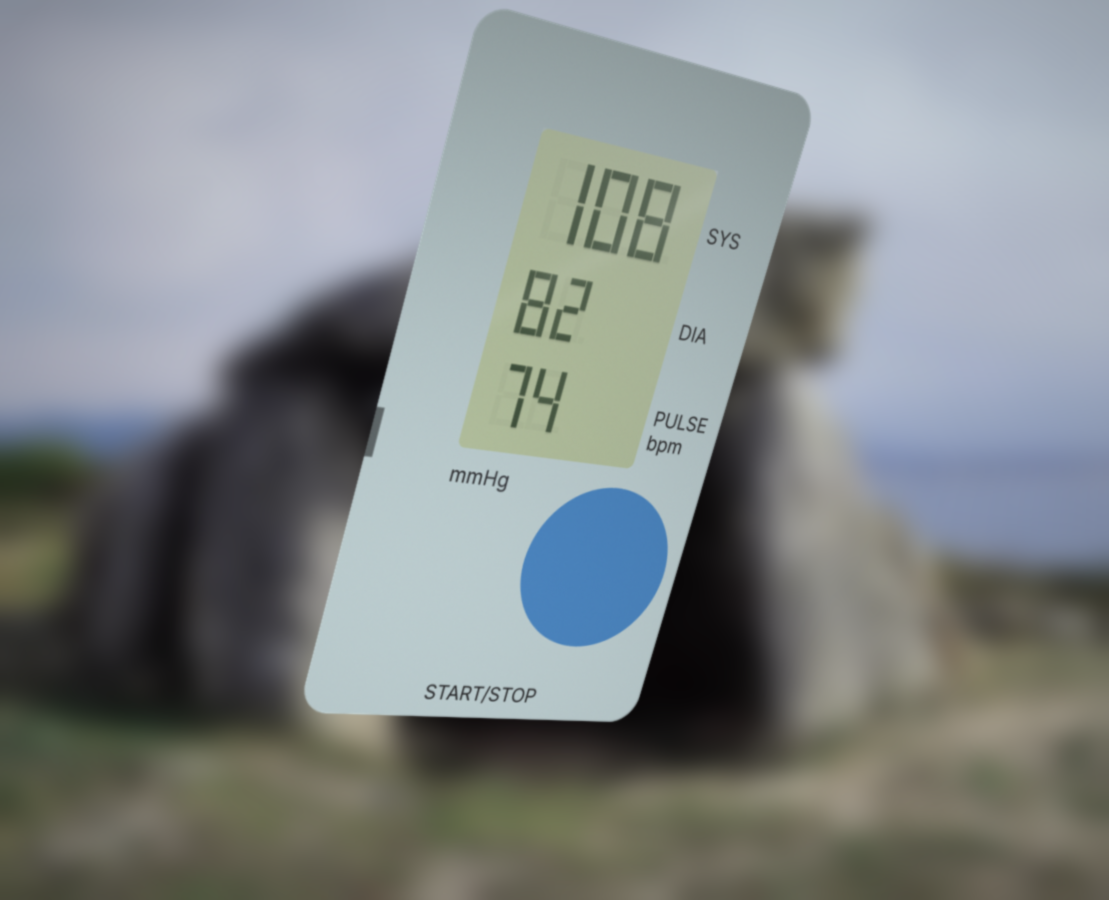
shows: 74 bpm
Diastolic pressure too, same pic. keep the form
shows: 82 mmHg
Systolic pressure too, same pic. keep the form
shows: 108 mmHg
